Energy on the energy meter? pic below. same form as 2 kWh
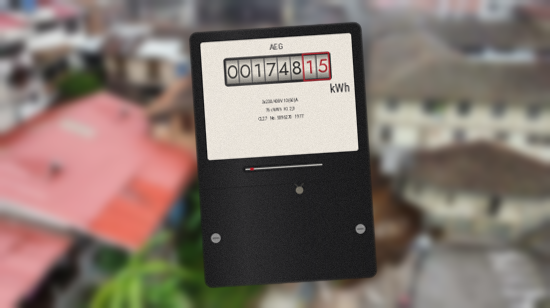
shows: 1748.15 kWh
